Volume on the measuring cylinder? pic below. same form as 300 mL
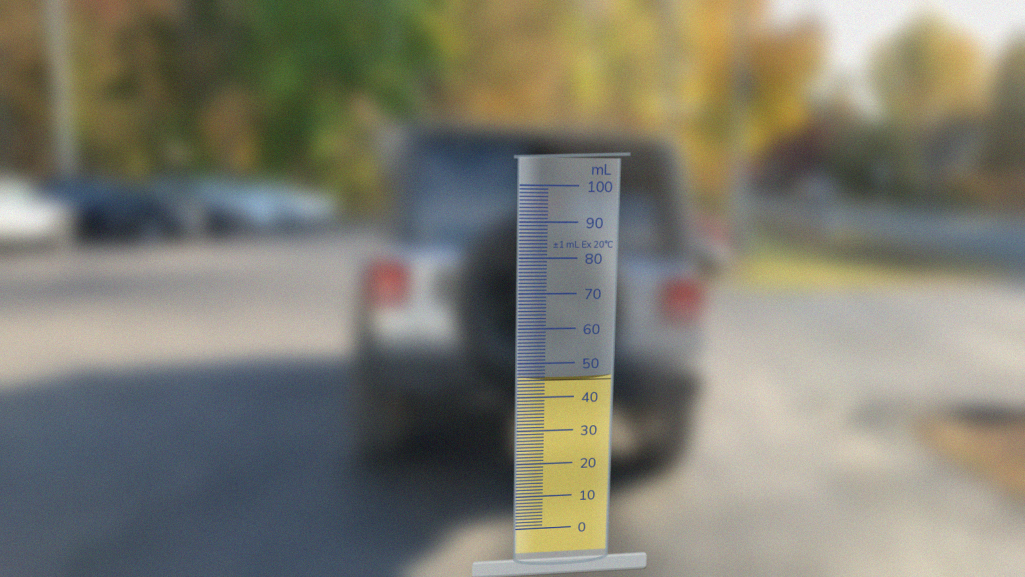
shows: 45 mL
